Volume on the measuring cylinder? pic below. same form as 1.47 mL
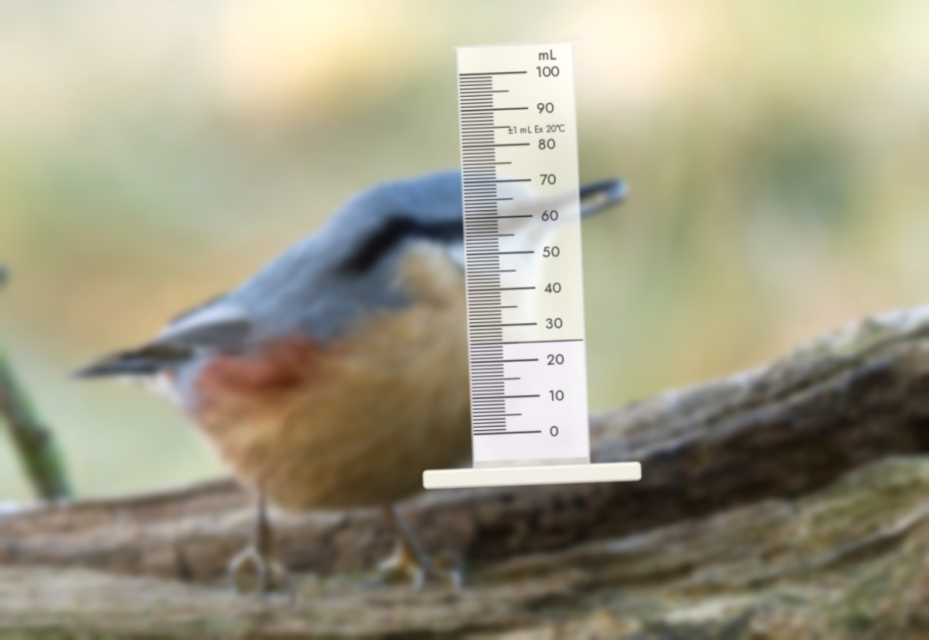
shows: 25 mL
